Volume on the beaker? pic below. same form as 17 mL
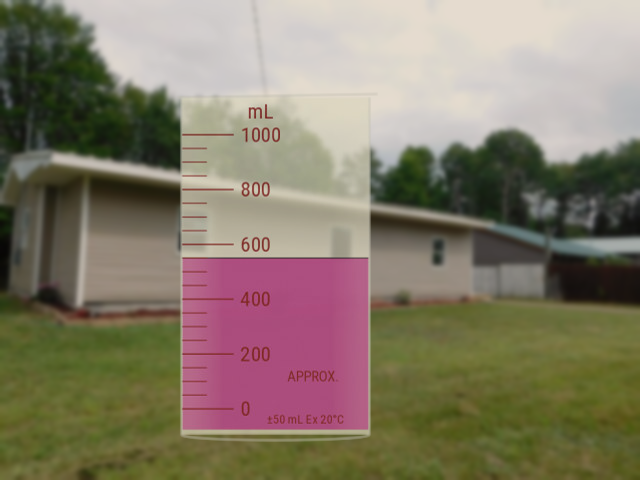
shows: 550 mL
